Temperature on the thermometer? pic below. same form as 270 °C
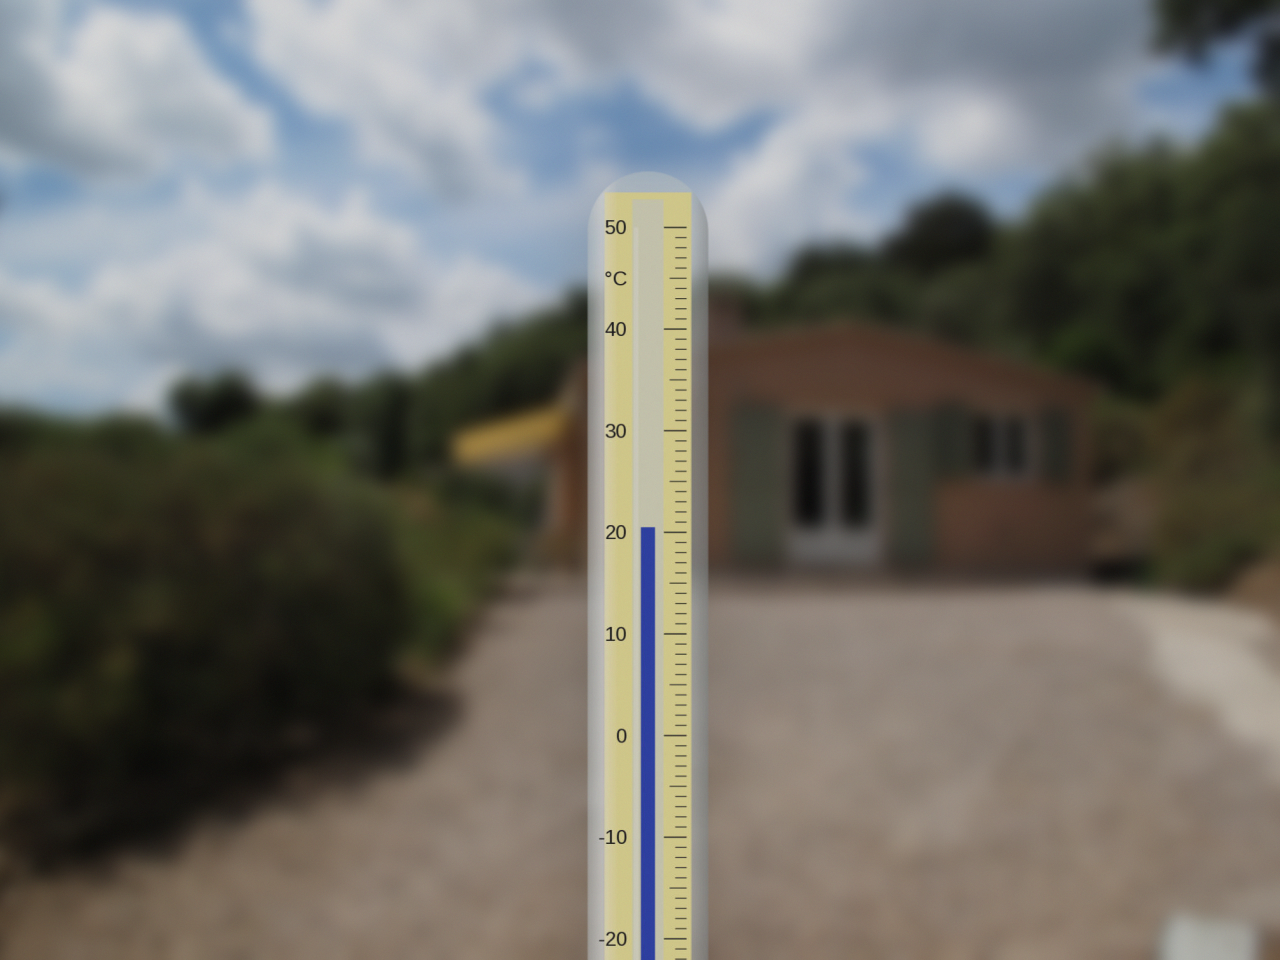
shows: 20.5 °C
